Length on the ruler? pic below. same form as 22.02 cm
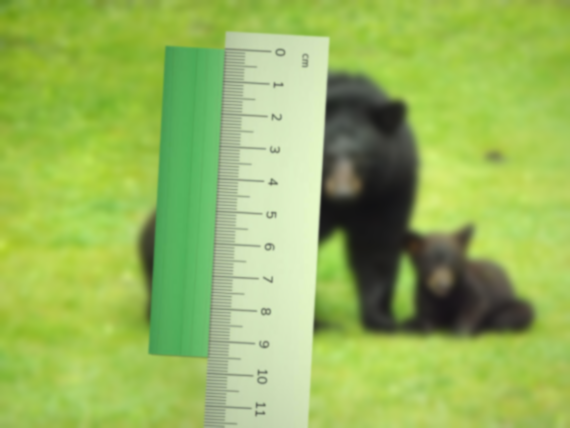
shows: 9.5 cm
